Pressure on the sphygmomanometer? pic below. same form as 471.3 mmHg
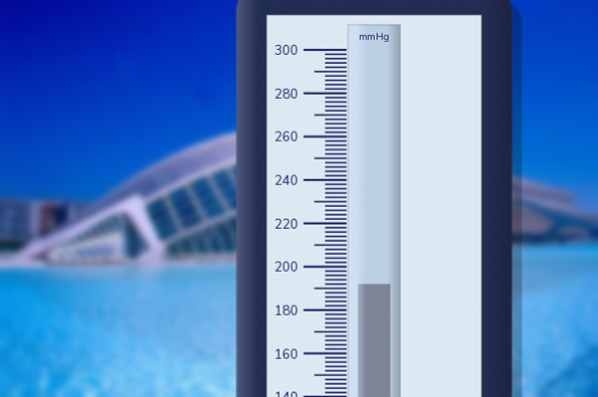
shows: 192 mmHg
